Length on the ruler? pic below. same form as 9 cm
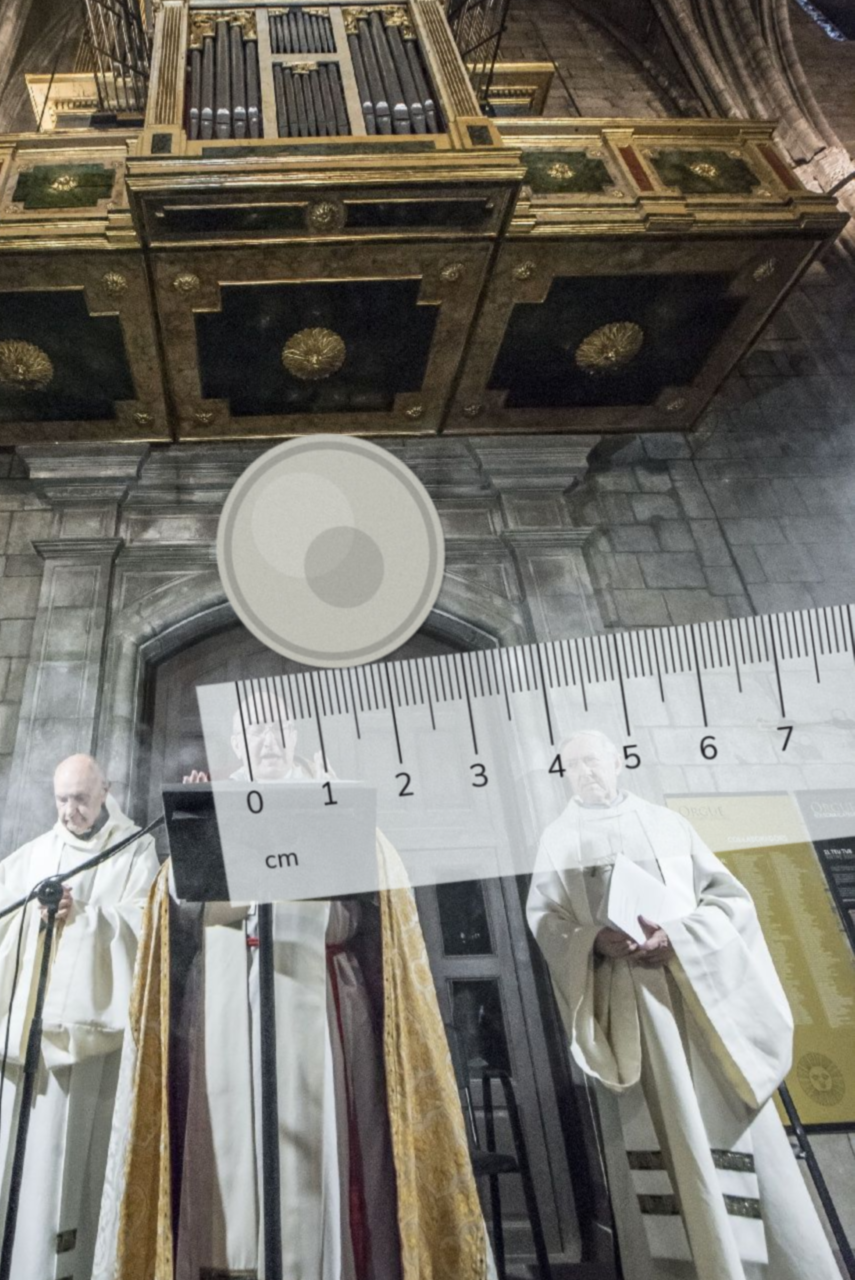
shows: 3 cm
